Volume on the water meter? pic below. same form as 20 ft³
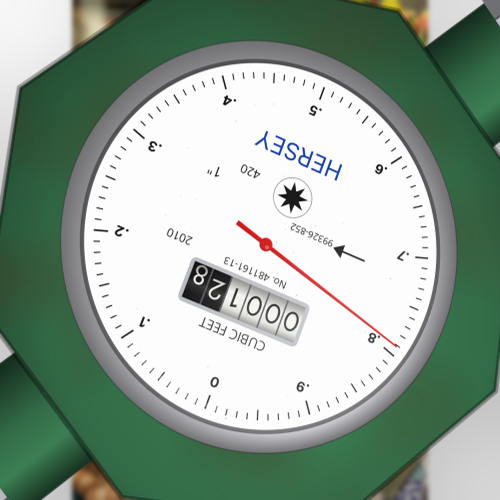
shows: 127.79 ft³
